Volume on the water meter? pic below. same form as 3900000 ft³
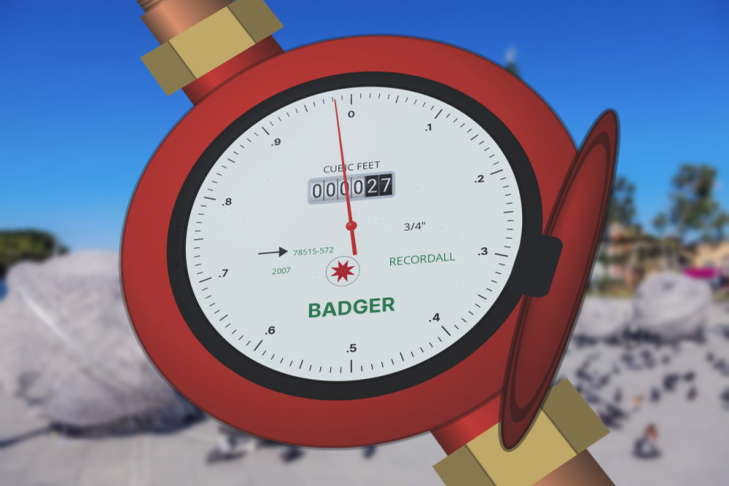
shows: 26.98 ft³
